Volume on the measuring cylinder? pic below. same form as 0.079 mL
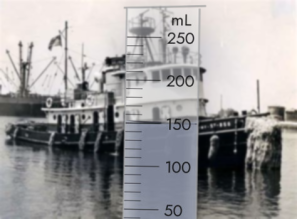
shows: 150 mL
